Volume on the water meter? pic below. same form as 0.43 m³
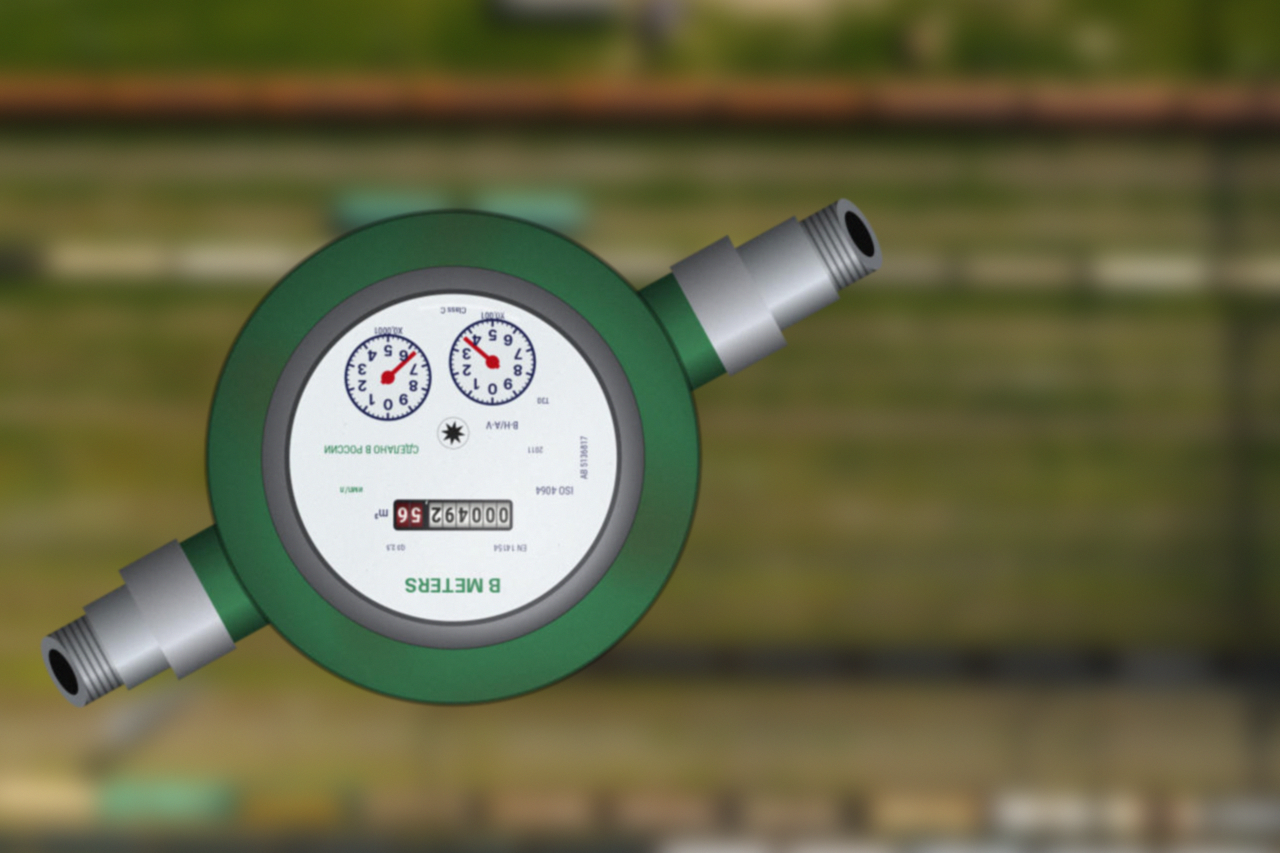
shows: 492.5636 m³
